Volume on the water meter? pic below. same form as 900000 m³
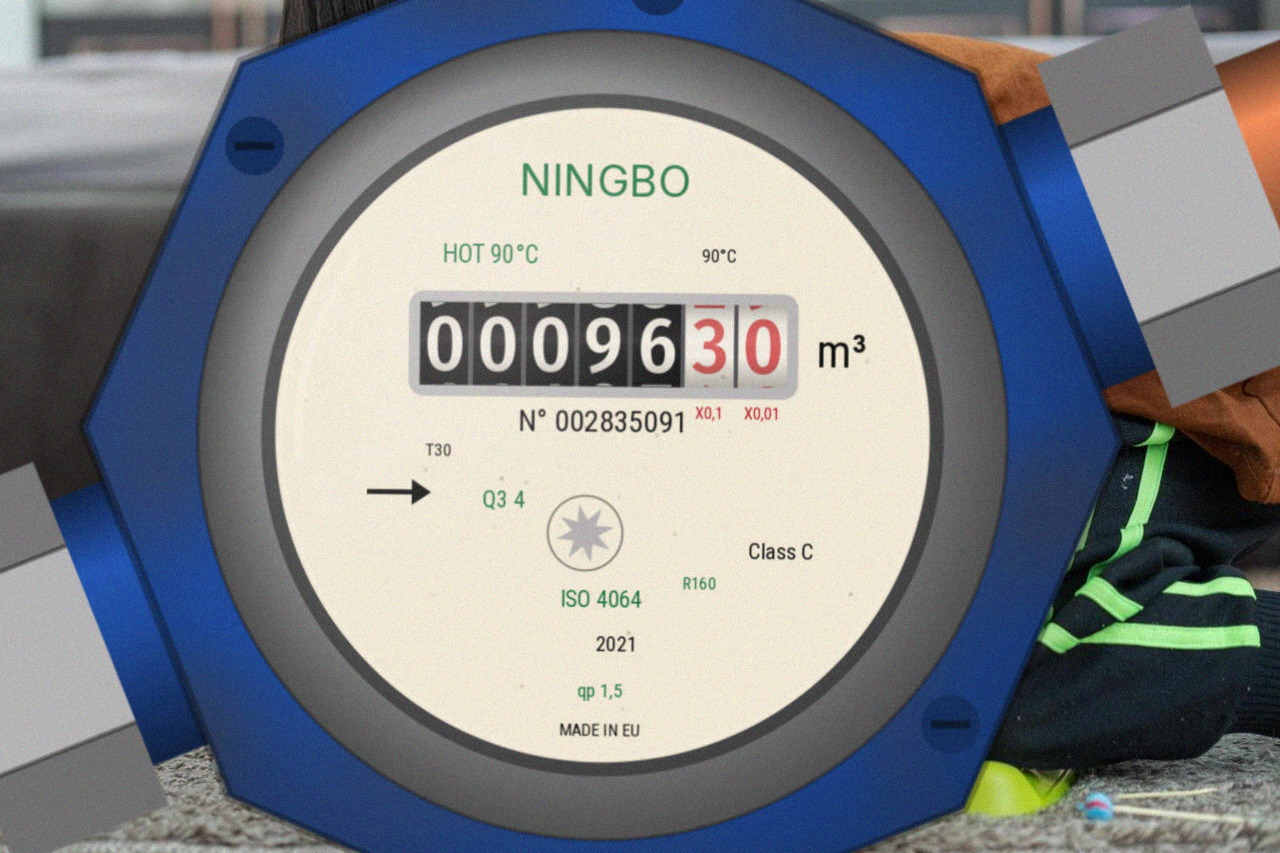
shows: 96.30 m³
